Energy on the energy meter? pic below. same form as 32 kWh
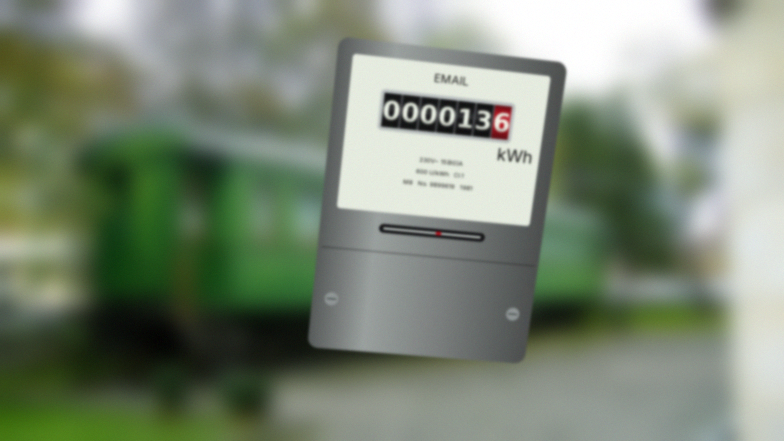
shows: 13.6 kWh
